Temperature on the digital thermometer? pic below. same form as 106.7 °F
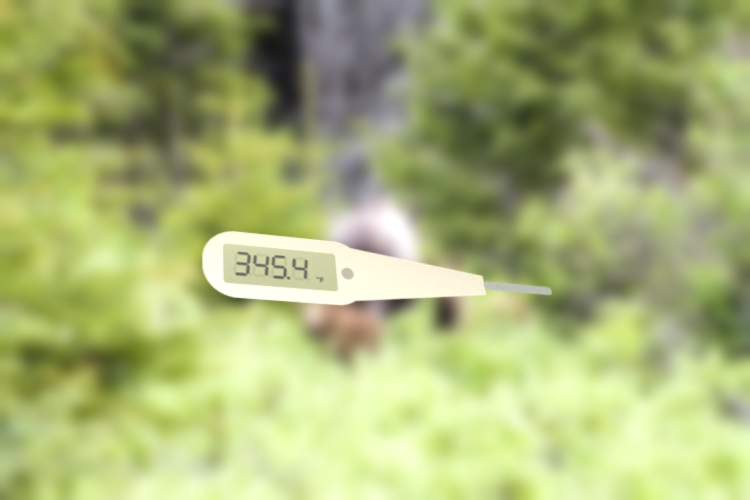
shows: 345.4 °F
